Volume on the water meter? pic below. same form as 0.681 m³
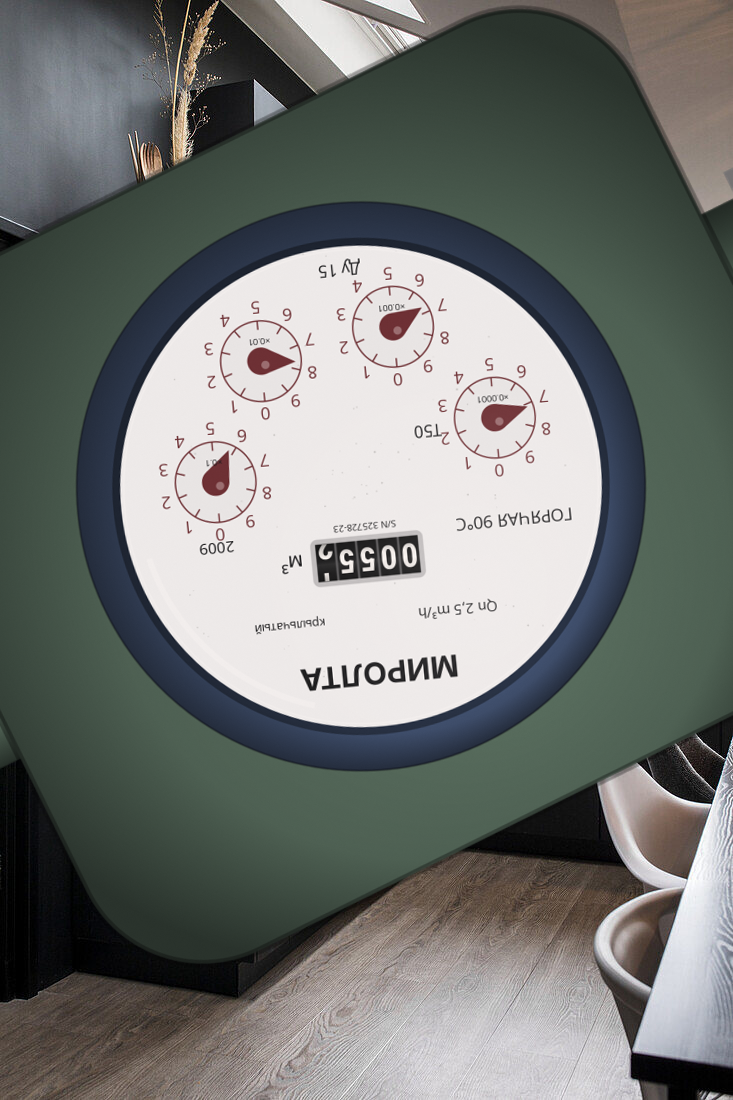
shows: 551.5767 m³
